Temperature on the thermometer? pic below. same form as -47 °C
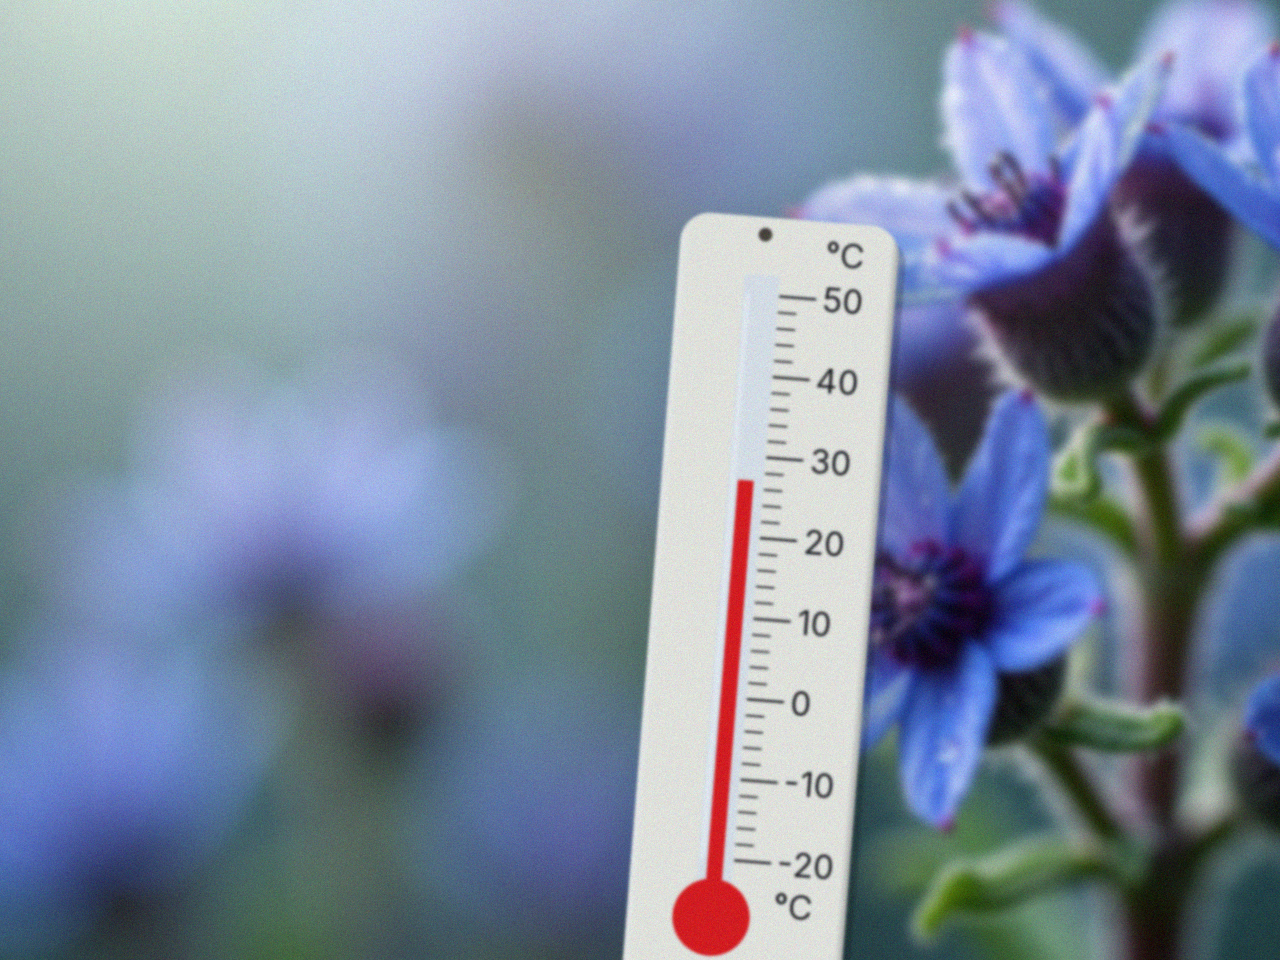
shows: 27 °C
